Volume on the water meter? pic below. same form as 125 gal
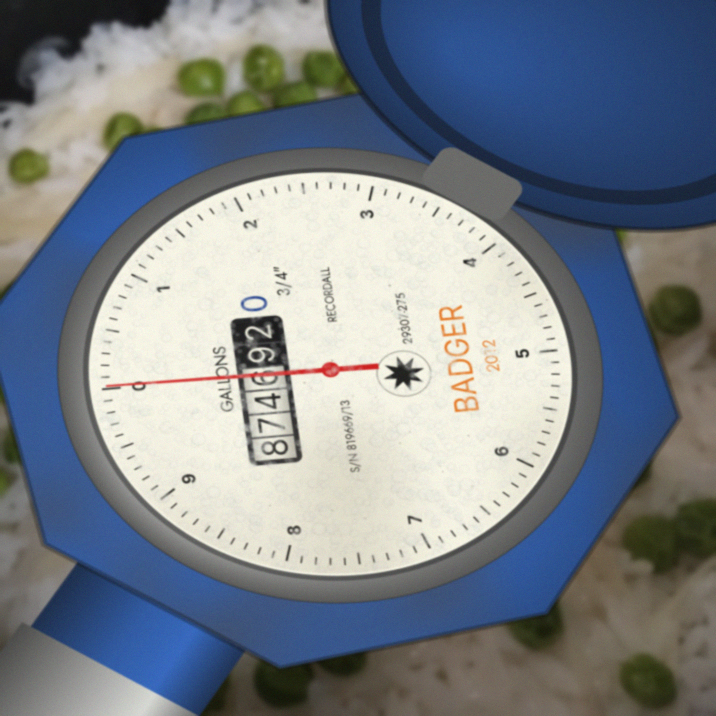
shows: 8746920.0 gal
